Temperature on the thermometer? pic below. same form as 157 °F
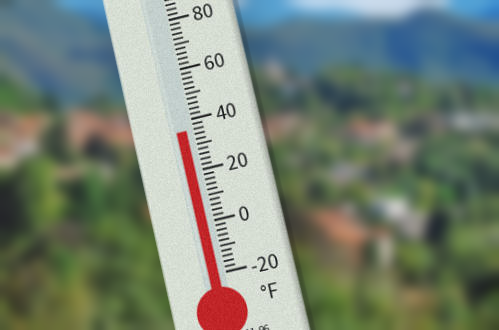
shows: 36 °F
